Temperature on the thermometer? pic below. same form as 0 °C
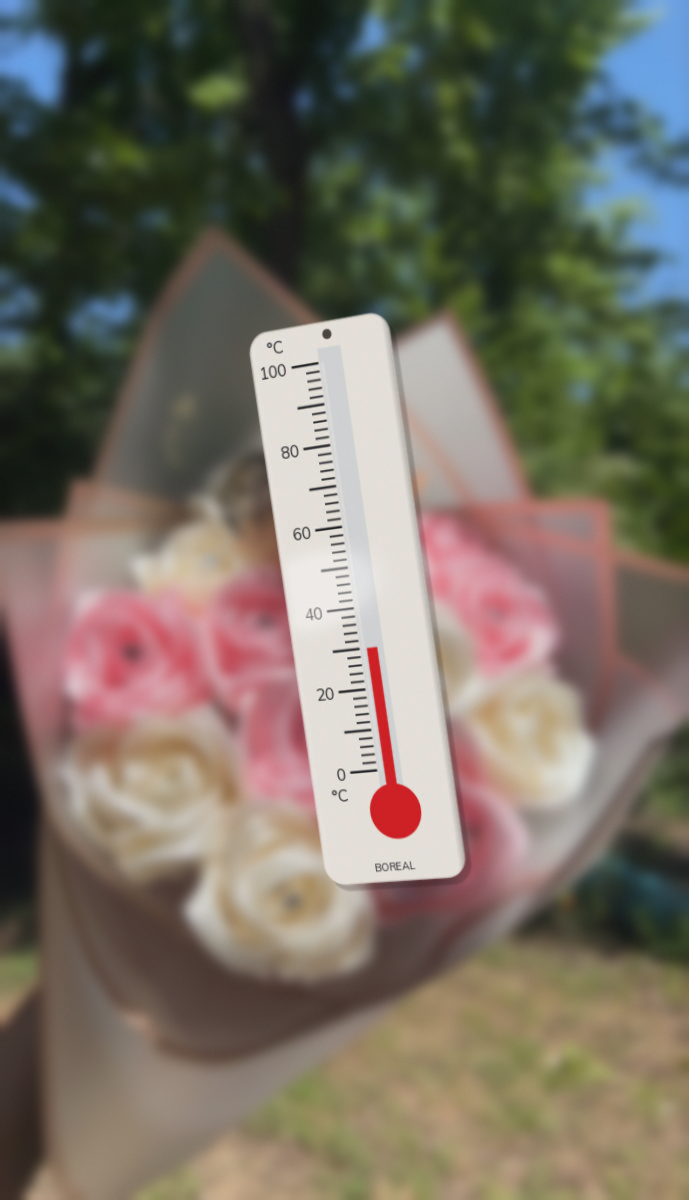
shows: 30 °C
